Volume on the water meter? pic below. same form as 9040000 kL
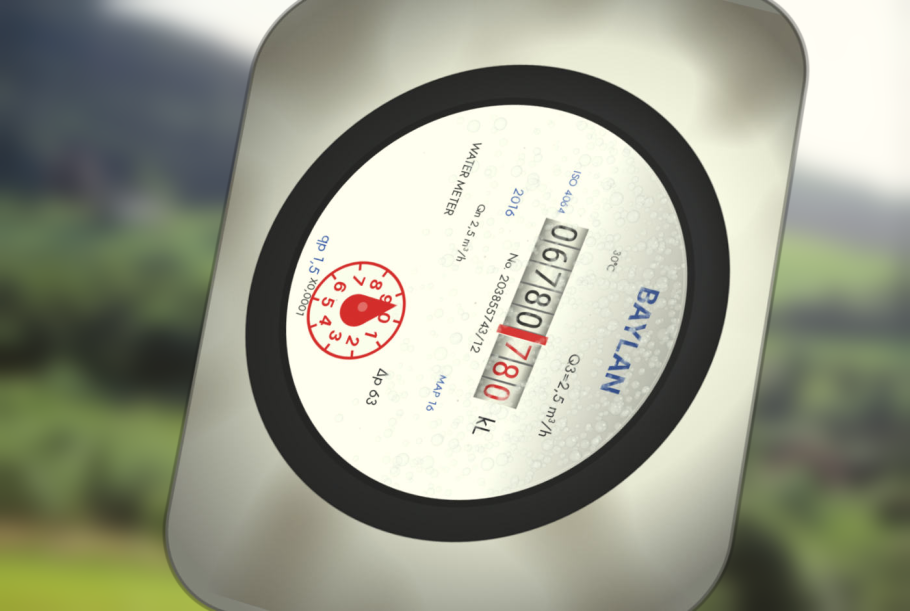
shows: 6780.7799 kL
